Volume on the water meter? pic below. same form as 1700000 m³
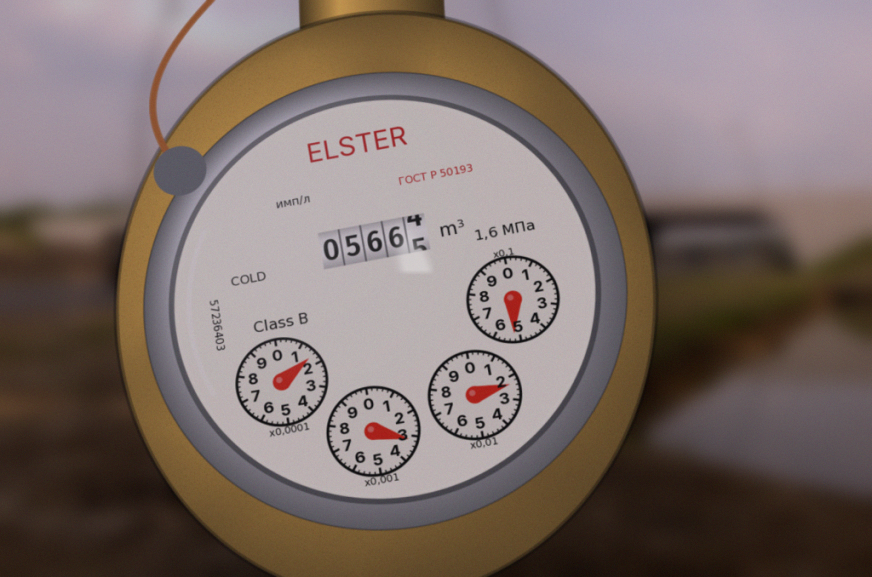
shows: 5664.5231 m³
